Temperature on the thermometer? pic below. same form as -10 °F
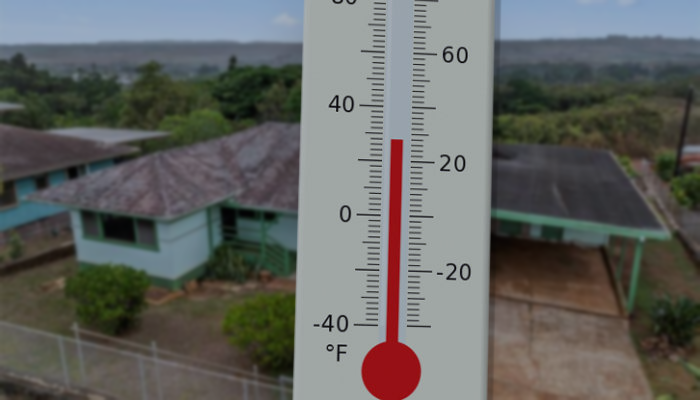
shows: 28 °F
